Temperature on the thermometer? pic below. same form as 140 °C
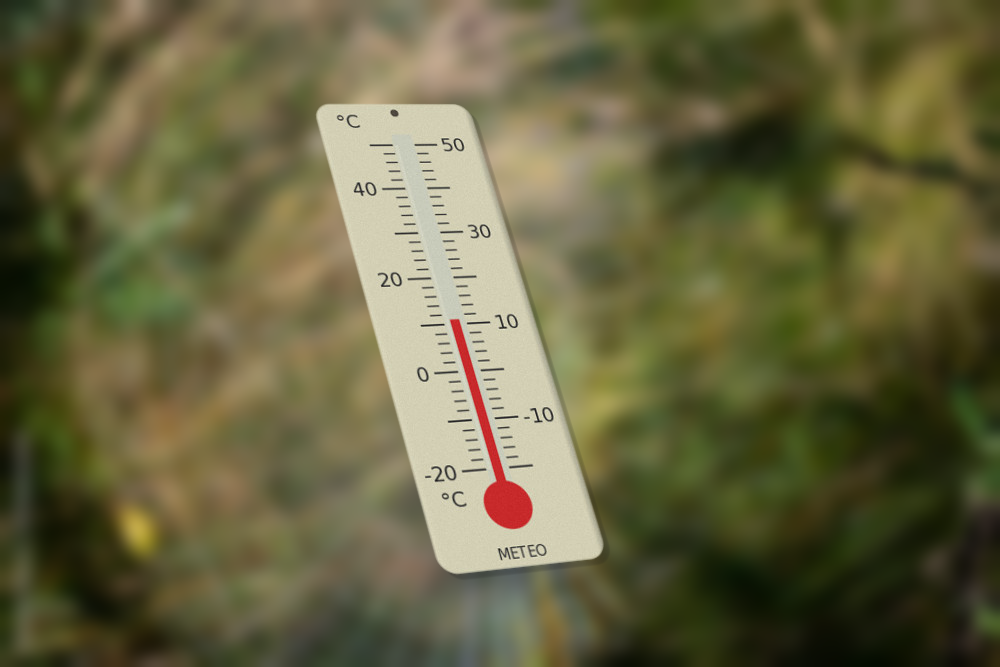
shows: 11 °C
